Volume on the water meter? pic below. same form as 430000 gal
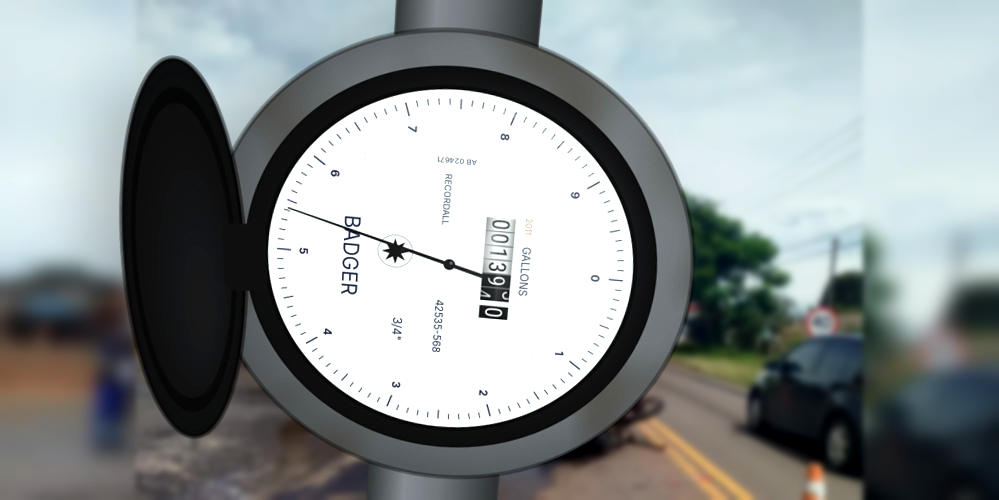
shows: 13935.4 gal
